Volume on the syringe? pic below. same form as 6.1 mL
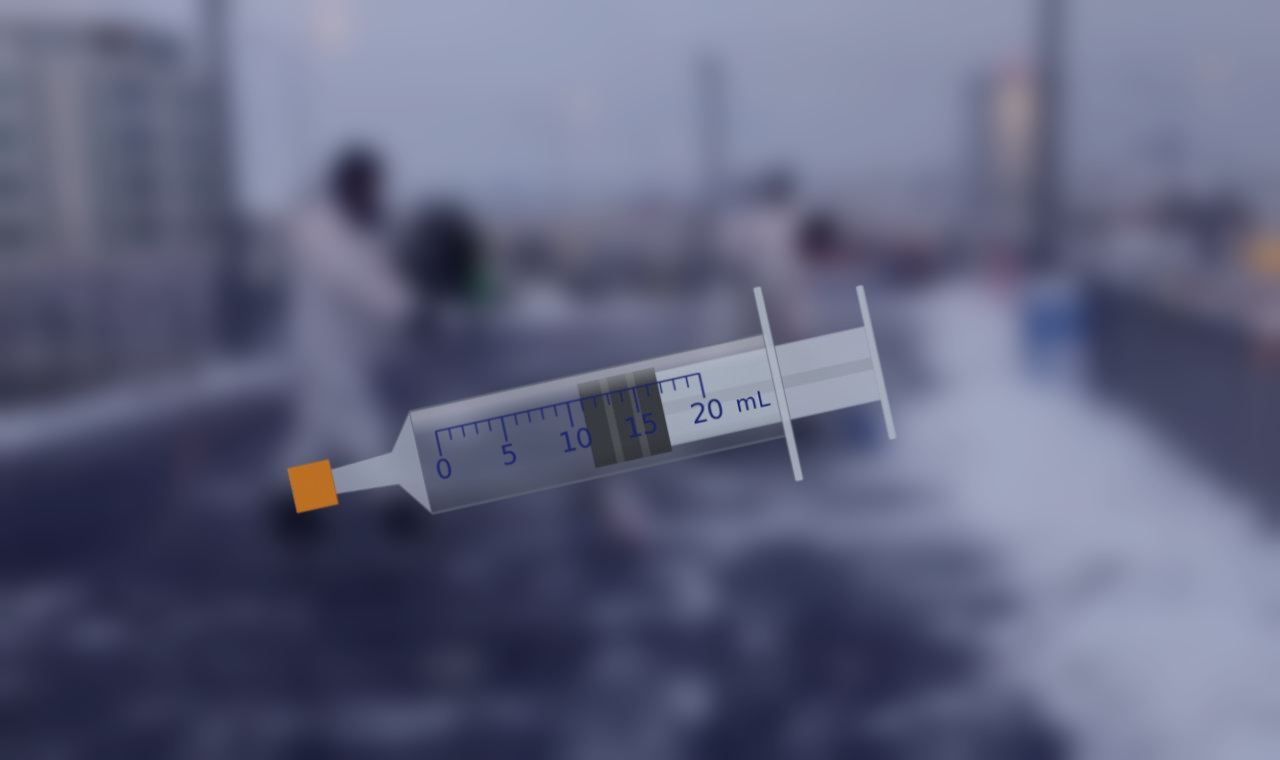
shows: 11 mL
